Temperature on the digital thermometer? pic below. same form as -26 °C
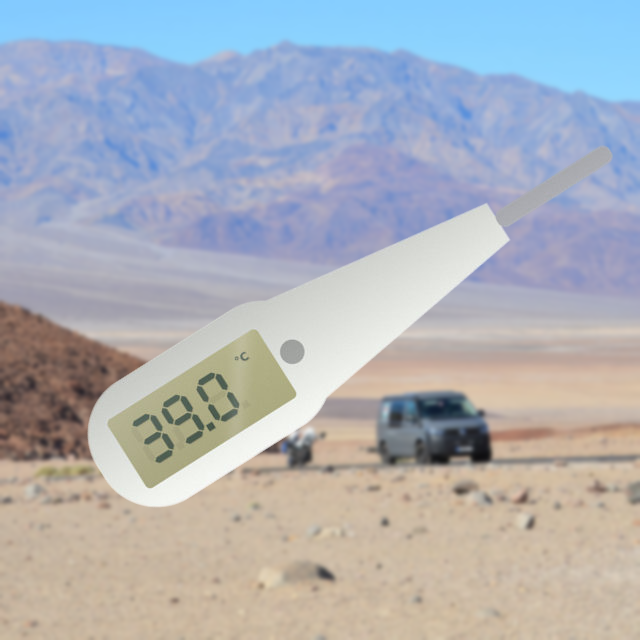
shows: 39.0 °C
